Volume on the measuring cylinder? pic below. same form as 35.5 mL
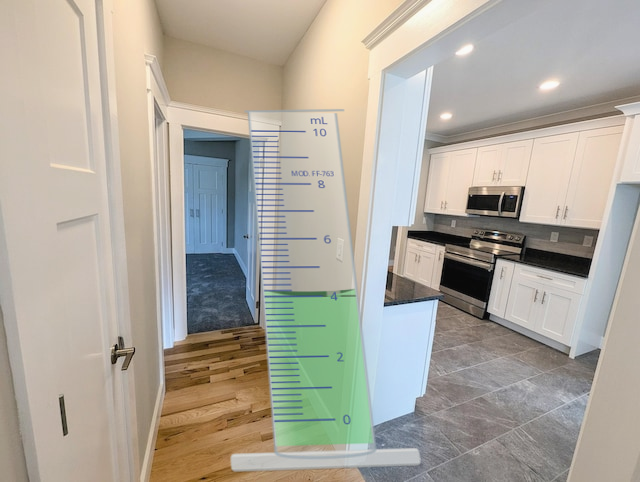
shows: 4 mL
